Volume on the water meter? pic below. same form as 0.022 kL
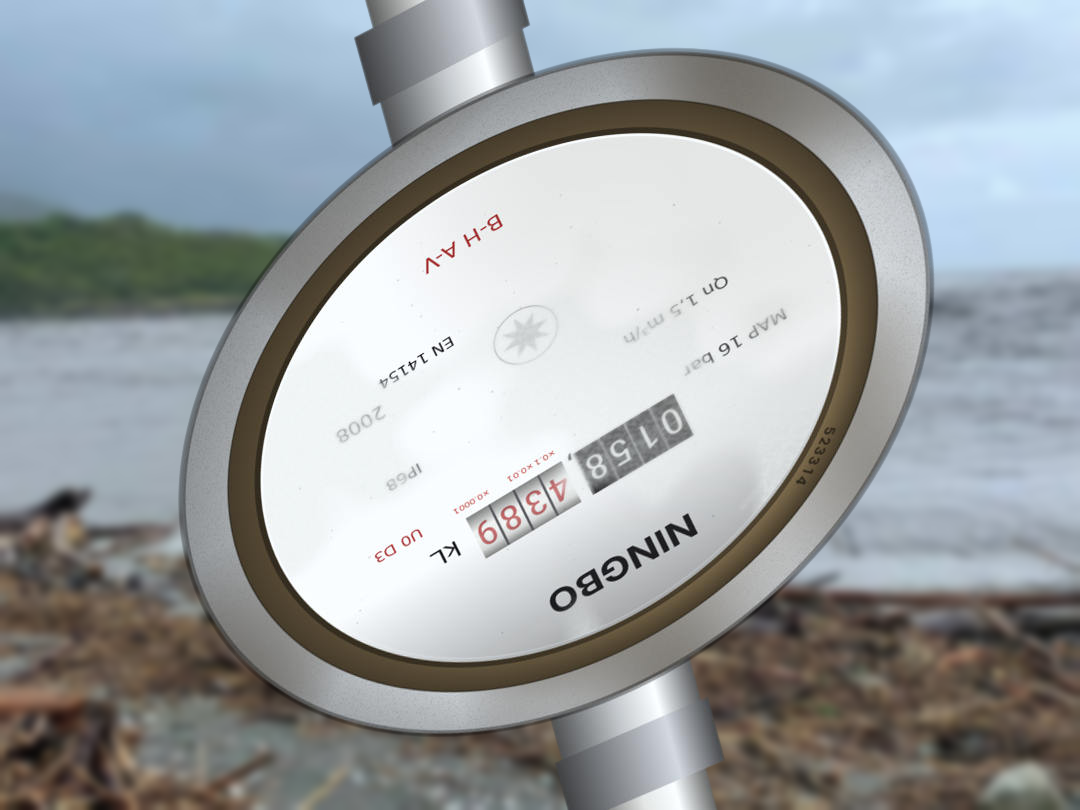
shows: 158.4389 kL
